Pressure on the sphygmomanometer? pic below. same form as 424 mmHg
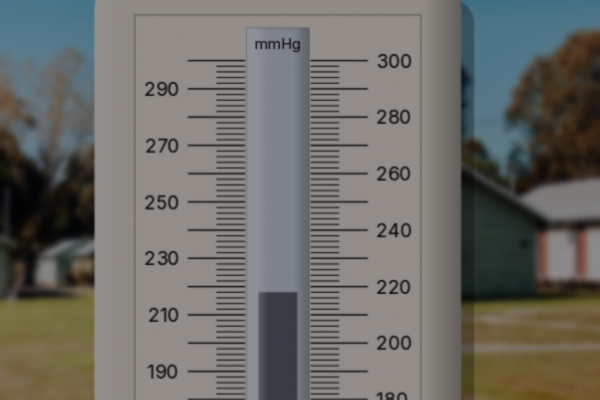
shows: 218 mmHg
